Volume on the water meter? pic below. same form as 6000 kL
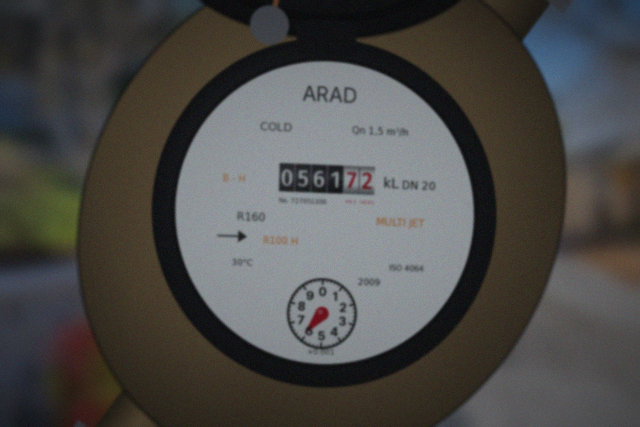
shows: 561.726 kL
